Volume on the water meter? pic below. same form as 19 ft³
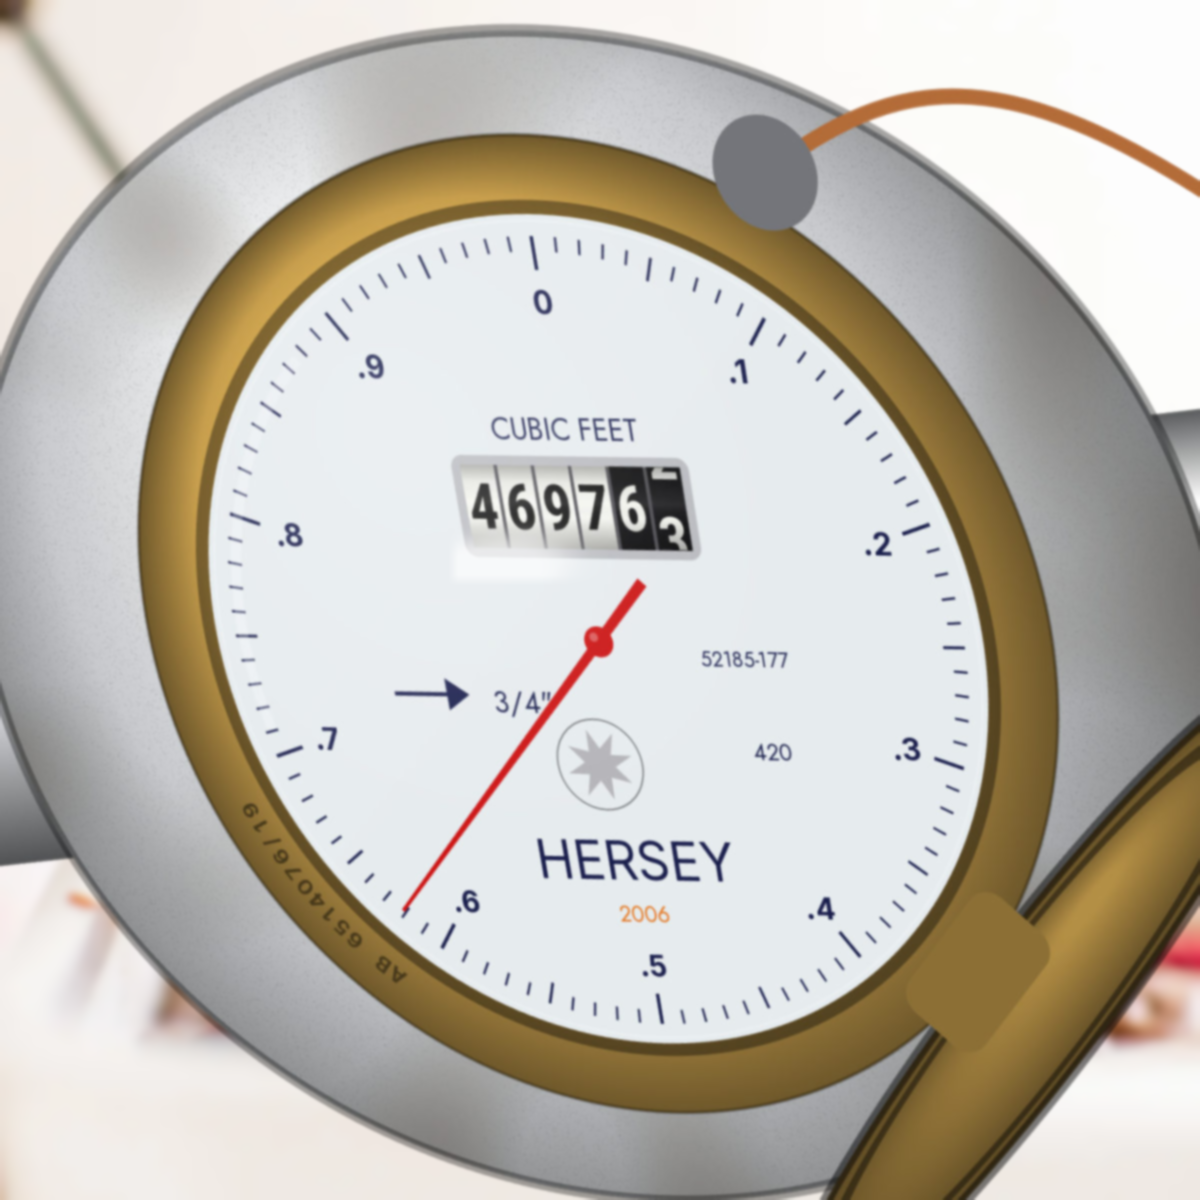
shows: 469762.62 ft³
